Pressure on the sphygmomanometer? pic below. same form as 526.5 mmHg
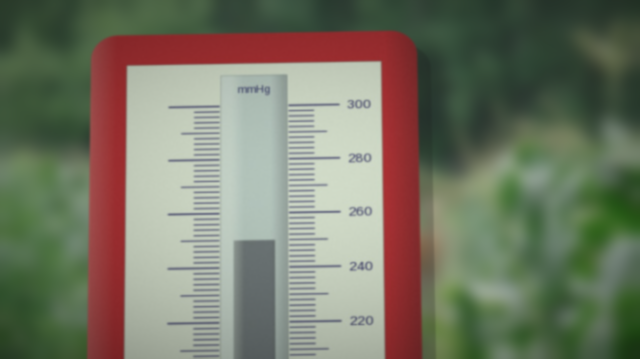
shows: 250 mmHg
